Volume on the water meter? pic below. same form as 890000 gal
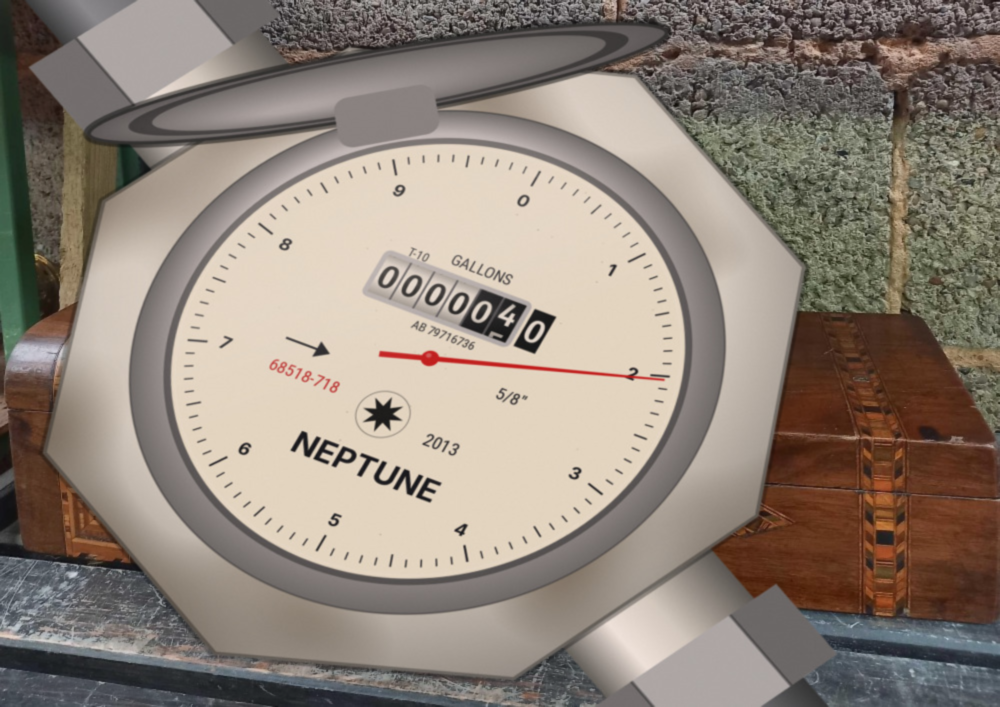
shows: 42.0 gal
